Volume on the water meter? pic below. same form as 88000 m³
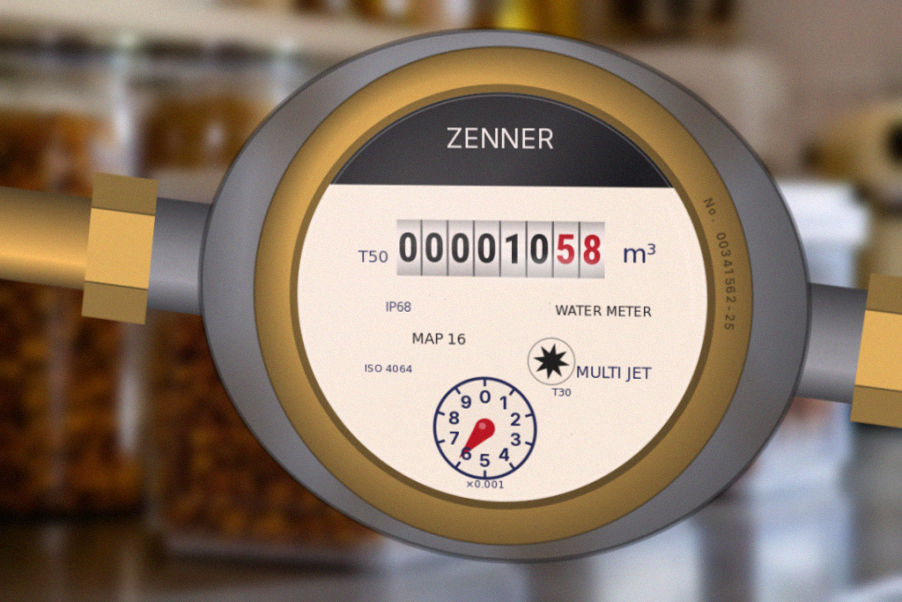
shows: 10.586 m³
